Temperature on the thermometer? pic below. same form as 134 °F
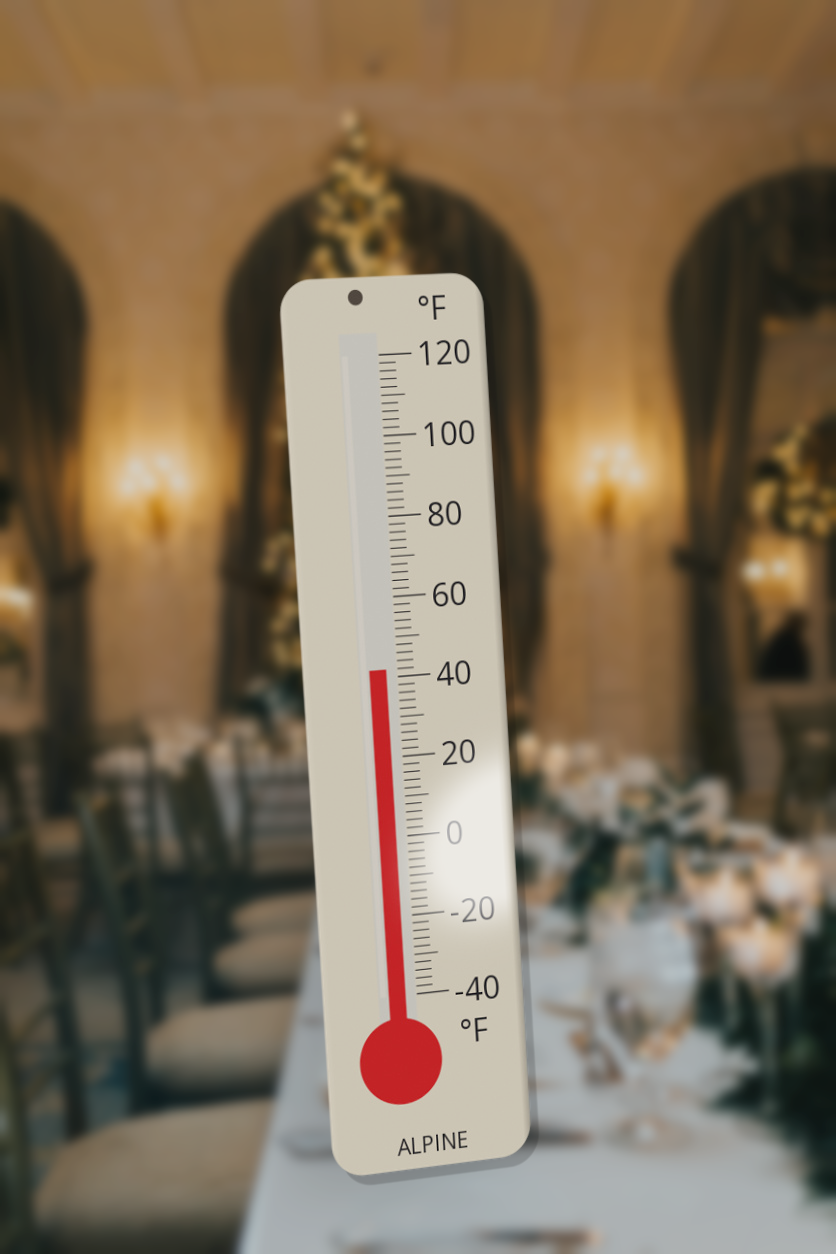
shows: 42 °F
